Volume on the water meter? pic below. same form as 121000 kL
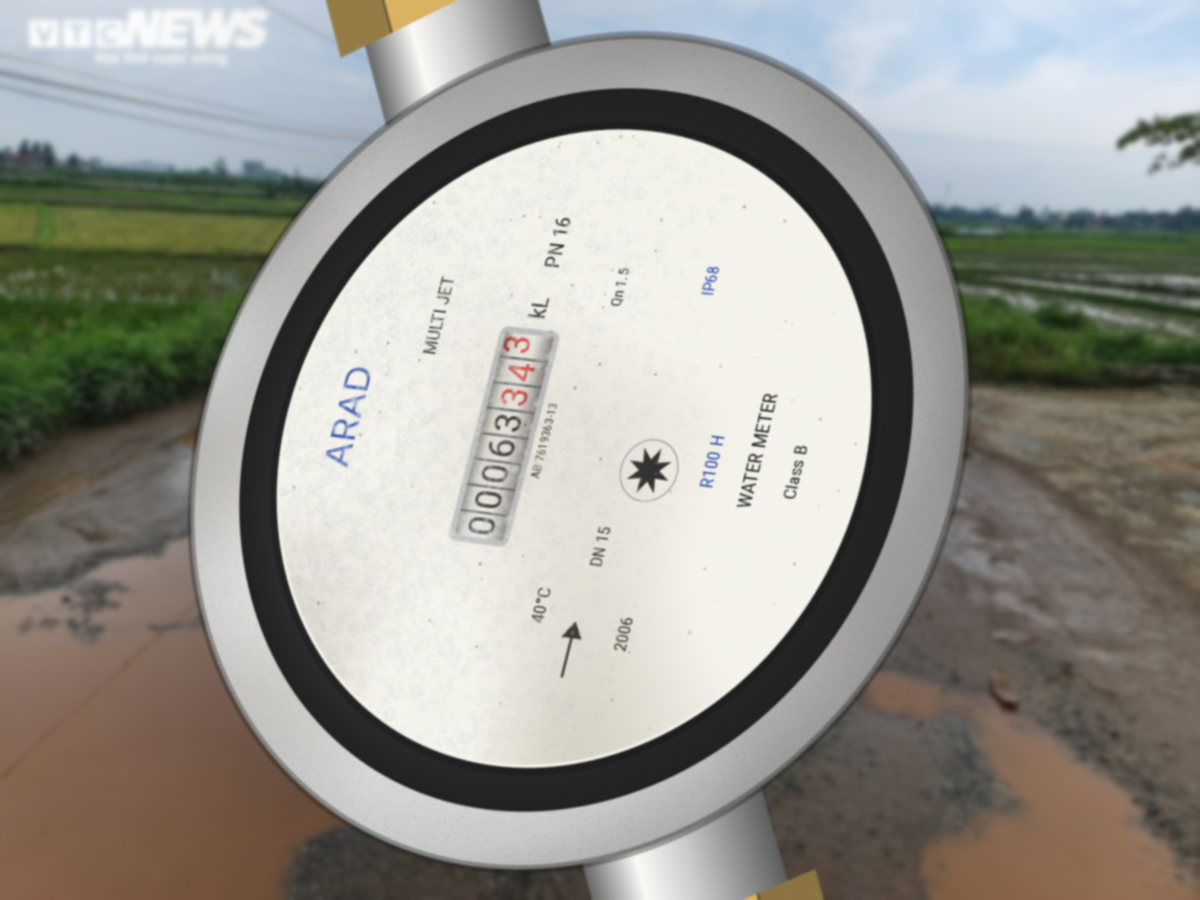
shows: 63.343 kL
